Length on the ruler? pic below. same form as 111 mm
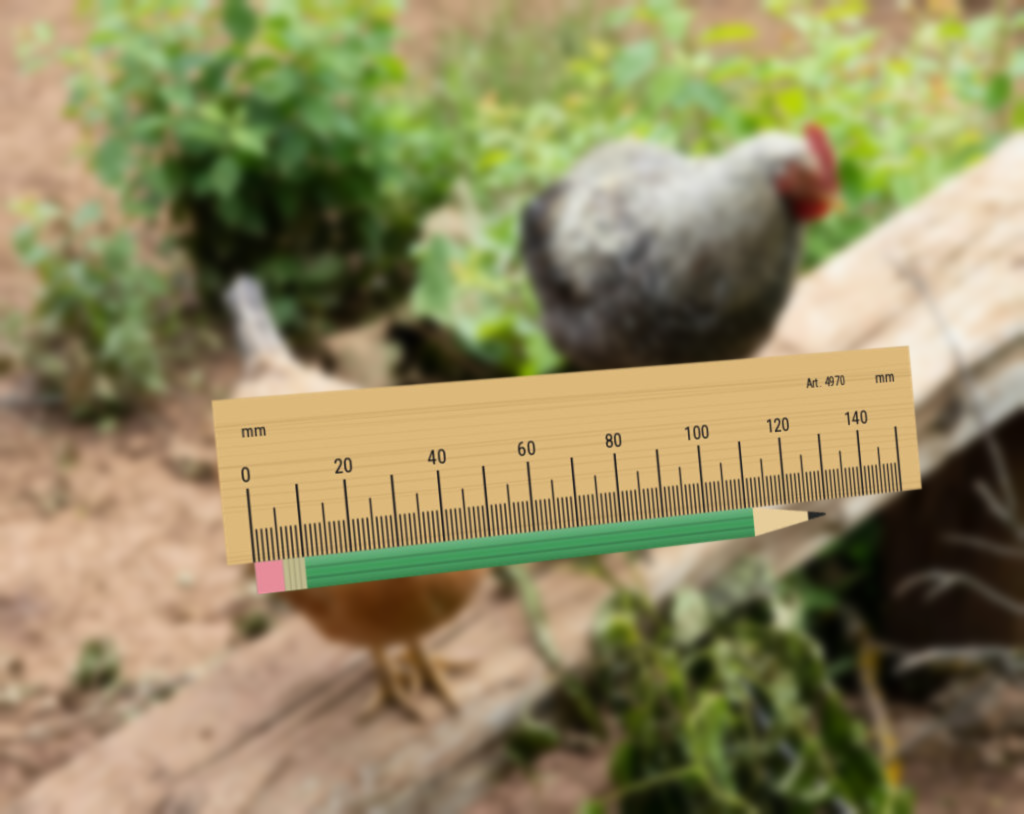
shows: 130 mm
